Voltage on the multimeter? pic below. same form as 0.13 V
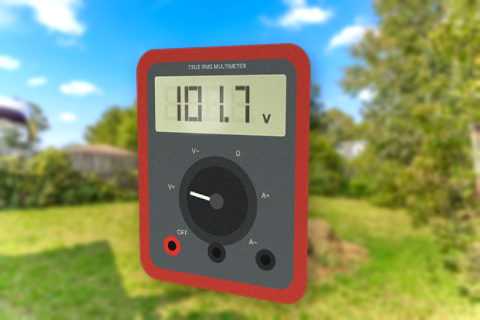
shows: 101.7 V
